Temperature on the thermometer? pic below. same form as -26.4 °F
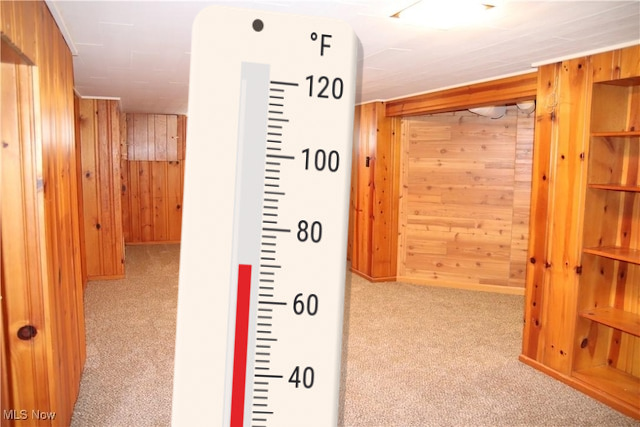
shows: 70 °F
